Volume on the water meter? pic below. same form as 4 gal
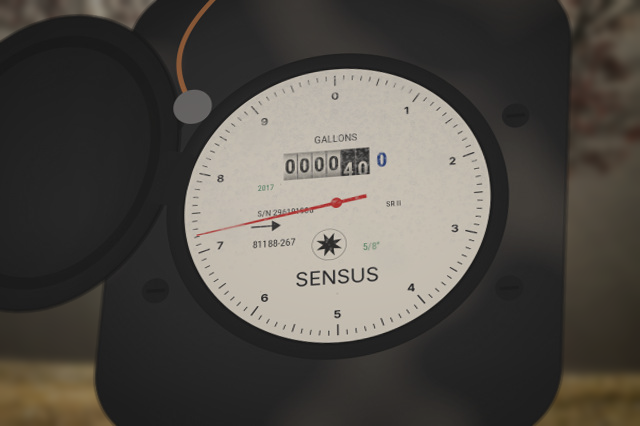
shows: 397.2 gal
